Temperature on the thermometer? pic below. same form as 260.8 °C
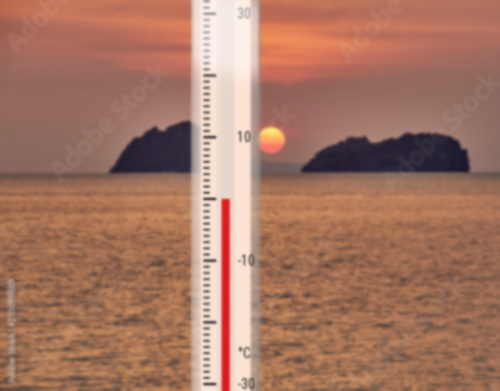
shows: 0 °C
